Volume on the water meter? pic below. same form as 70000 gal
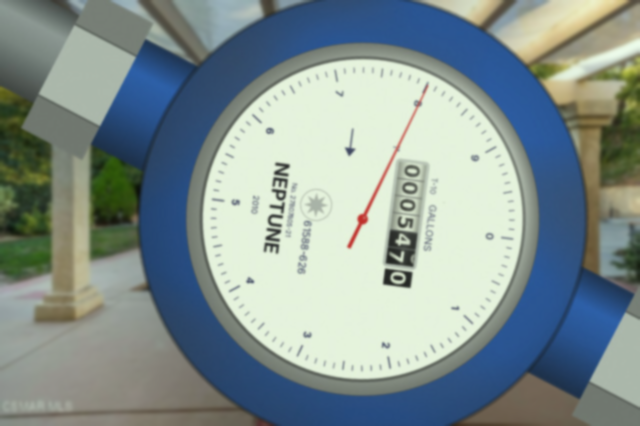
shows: 5468.0 gal
